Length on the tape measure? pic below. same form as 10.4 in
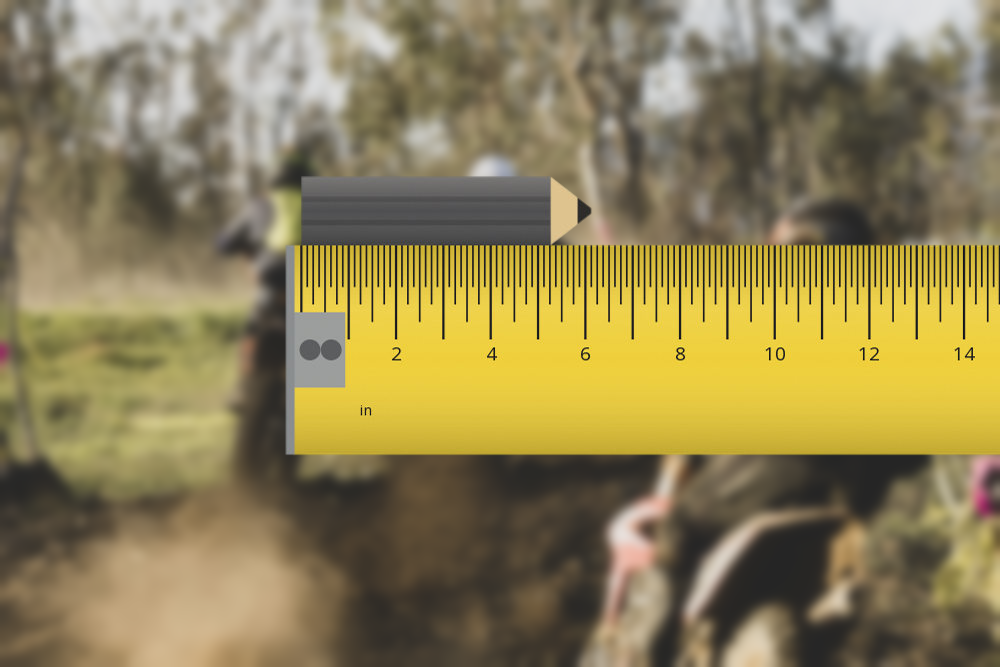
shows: 6.125 in
